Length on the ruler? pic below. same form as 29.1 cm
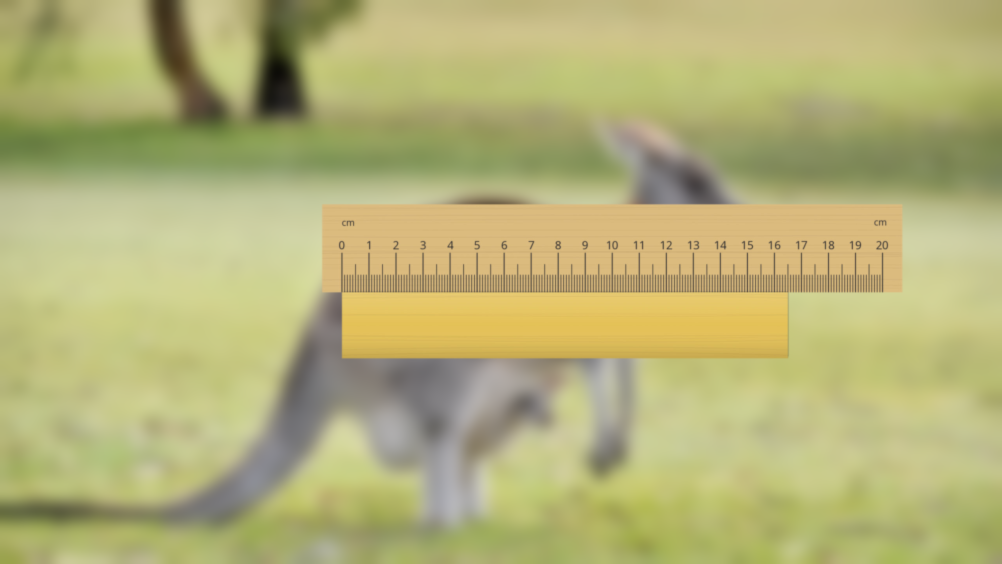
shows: 16.5 cm
